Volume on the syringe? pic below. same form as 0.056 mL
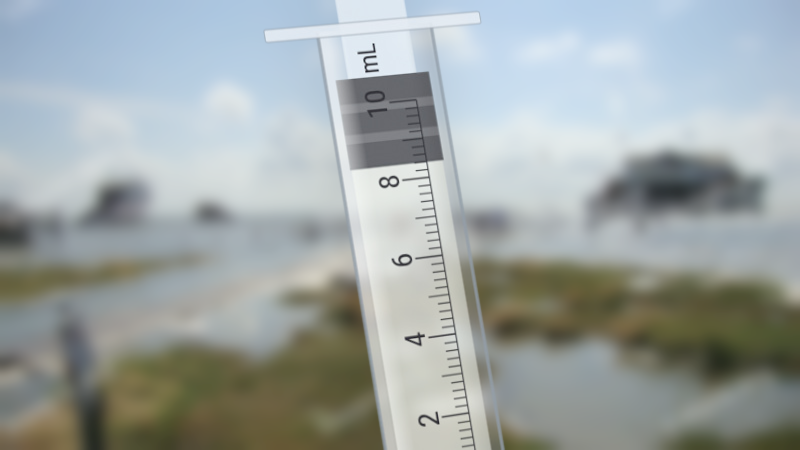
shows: 8.4 mL
